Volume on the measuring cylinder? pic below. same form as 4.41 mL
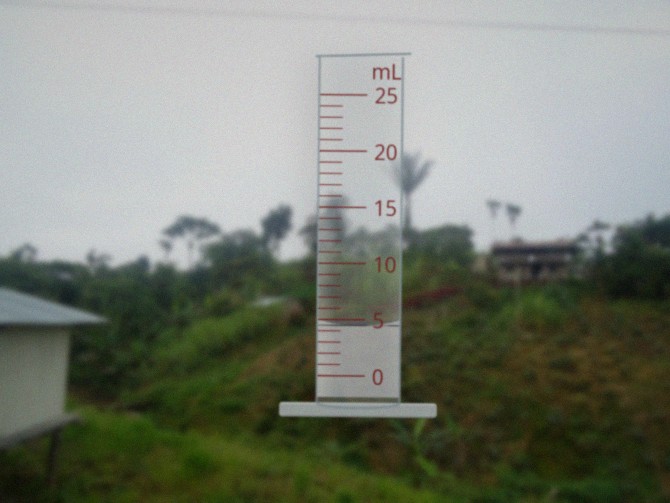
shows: 4.5 mL
